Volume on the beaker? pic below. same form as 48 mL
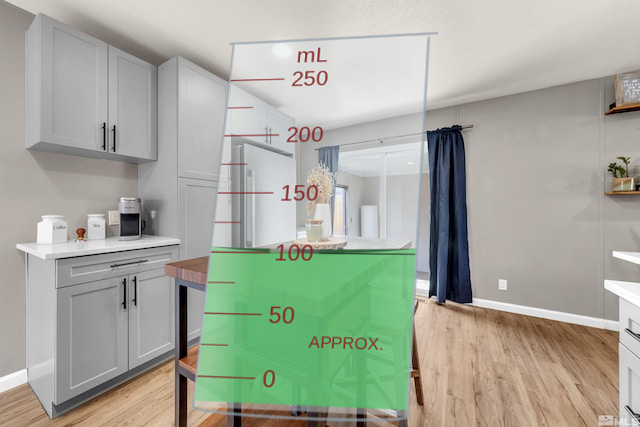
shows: 100 mL
